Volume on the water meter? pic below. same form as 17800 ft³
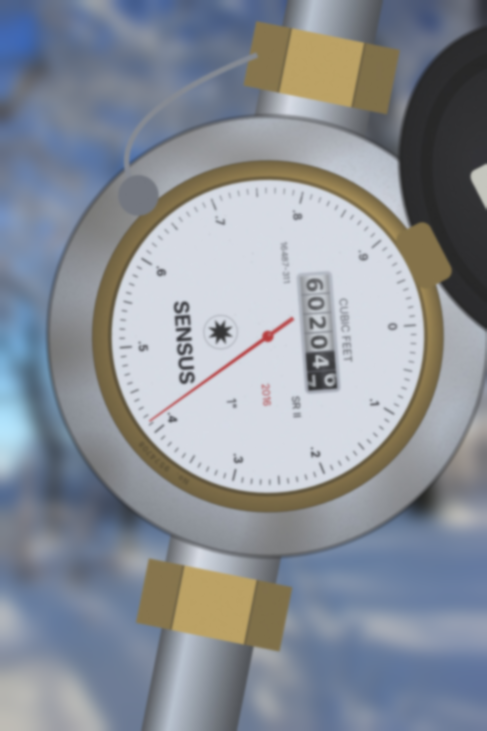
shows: 602046.41 ft³
